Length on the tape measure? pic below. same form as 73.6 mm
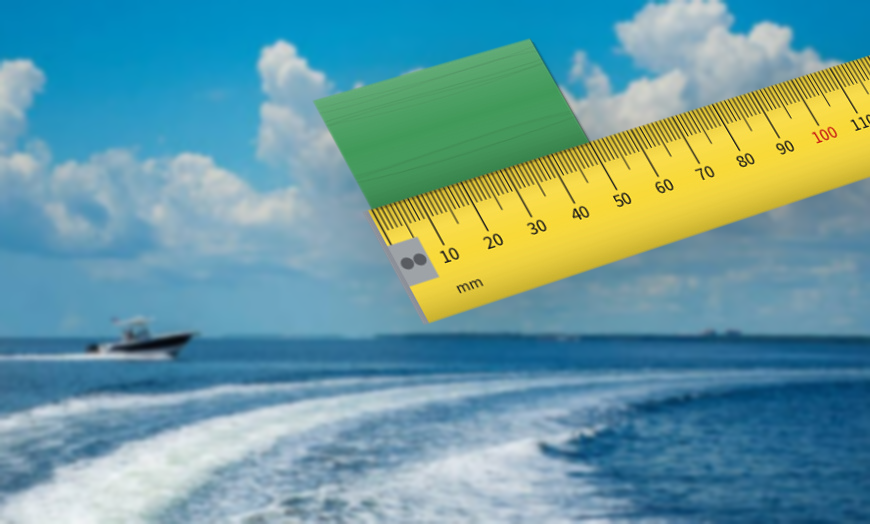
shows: 50 mm
